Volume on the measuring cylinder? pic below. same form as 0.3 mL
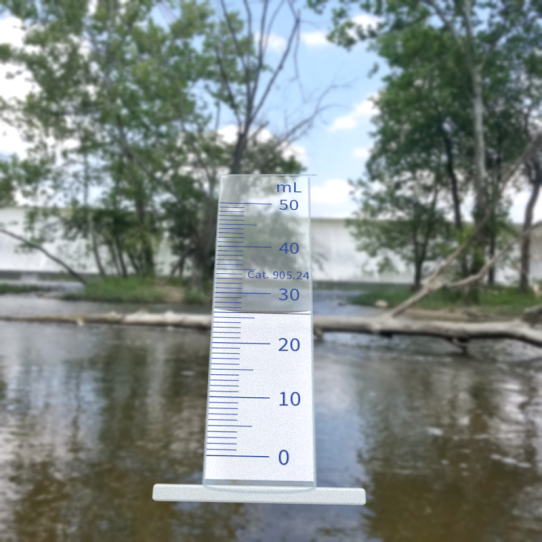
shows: 26 mL
